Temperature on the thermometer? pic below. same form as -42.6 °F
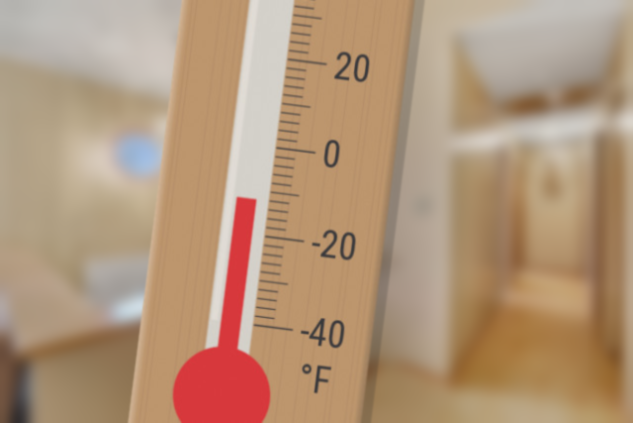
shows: -12 °F
